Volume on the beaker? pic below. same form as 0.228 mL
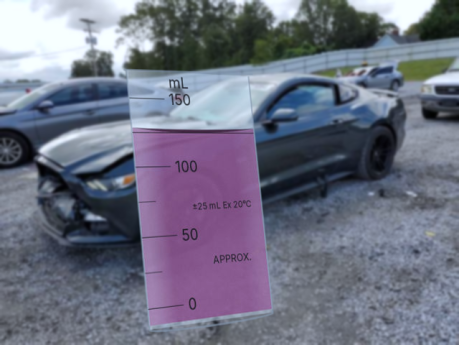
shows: 125 mL
